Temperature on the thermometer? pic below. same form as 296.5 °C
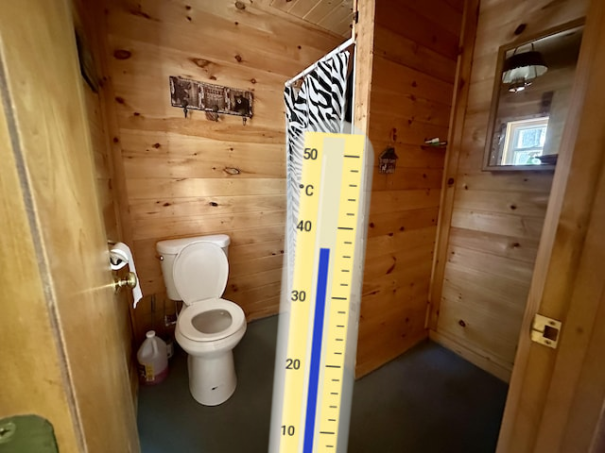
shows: 37 °C
